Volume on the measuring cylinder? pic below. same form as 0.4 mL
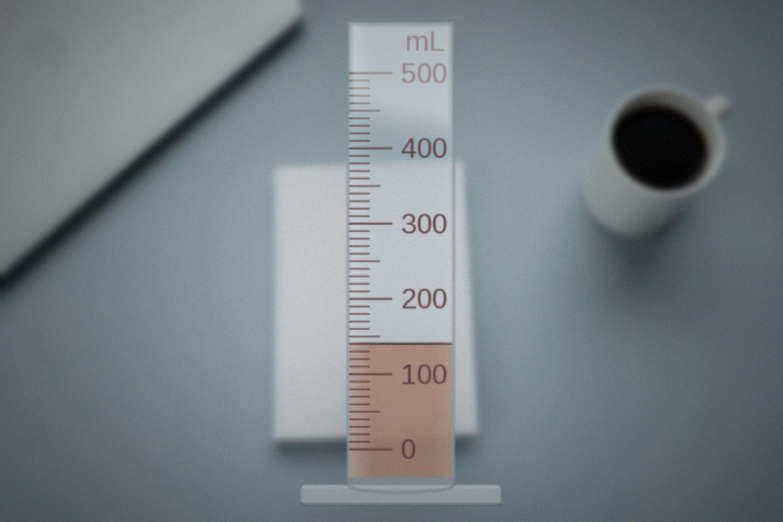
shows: 140 mL
